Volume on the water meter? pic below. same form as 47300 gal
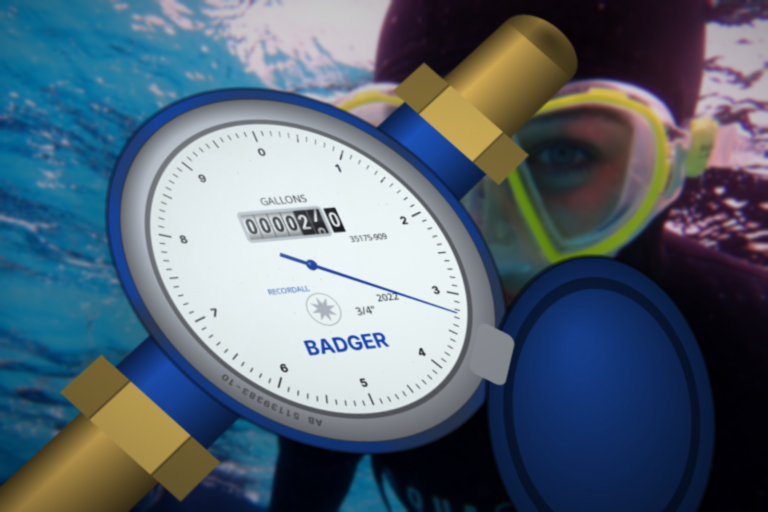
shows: 273.2 gal
